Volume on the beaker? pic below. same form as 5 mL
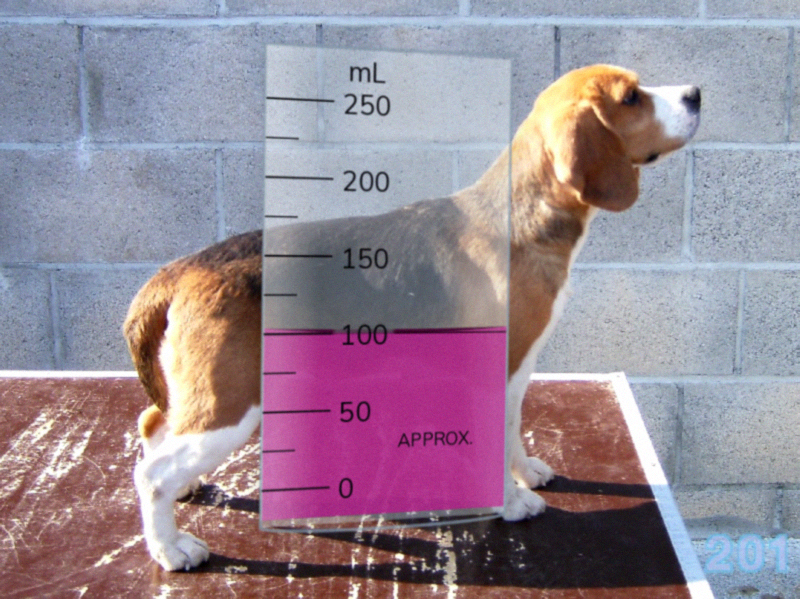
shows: 100 mL
